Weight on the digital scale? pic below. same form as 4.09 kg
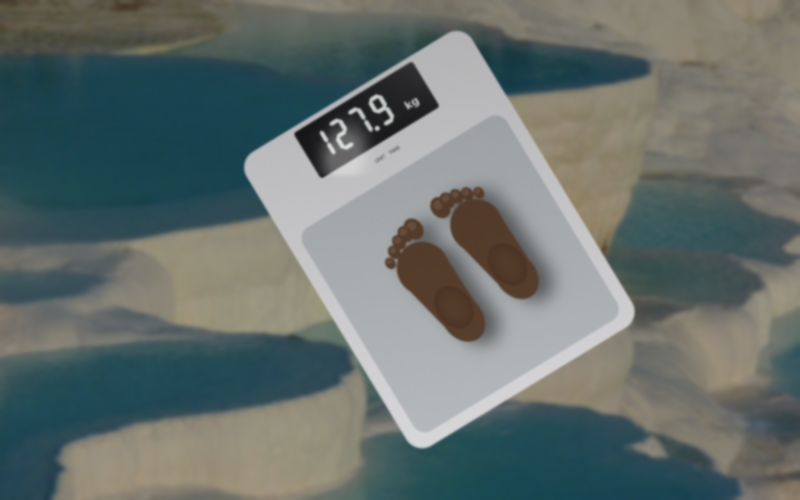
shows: 127.9 kg
